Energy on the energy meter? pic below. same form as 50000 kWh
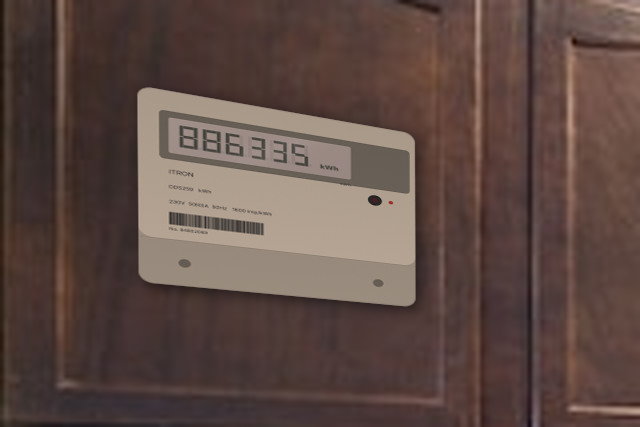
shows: 886335 kWh
